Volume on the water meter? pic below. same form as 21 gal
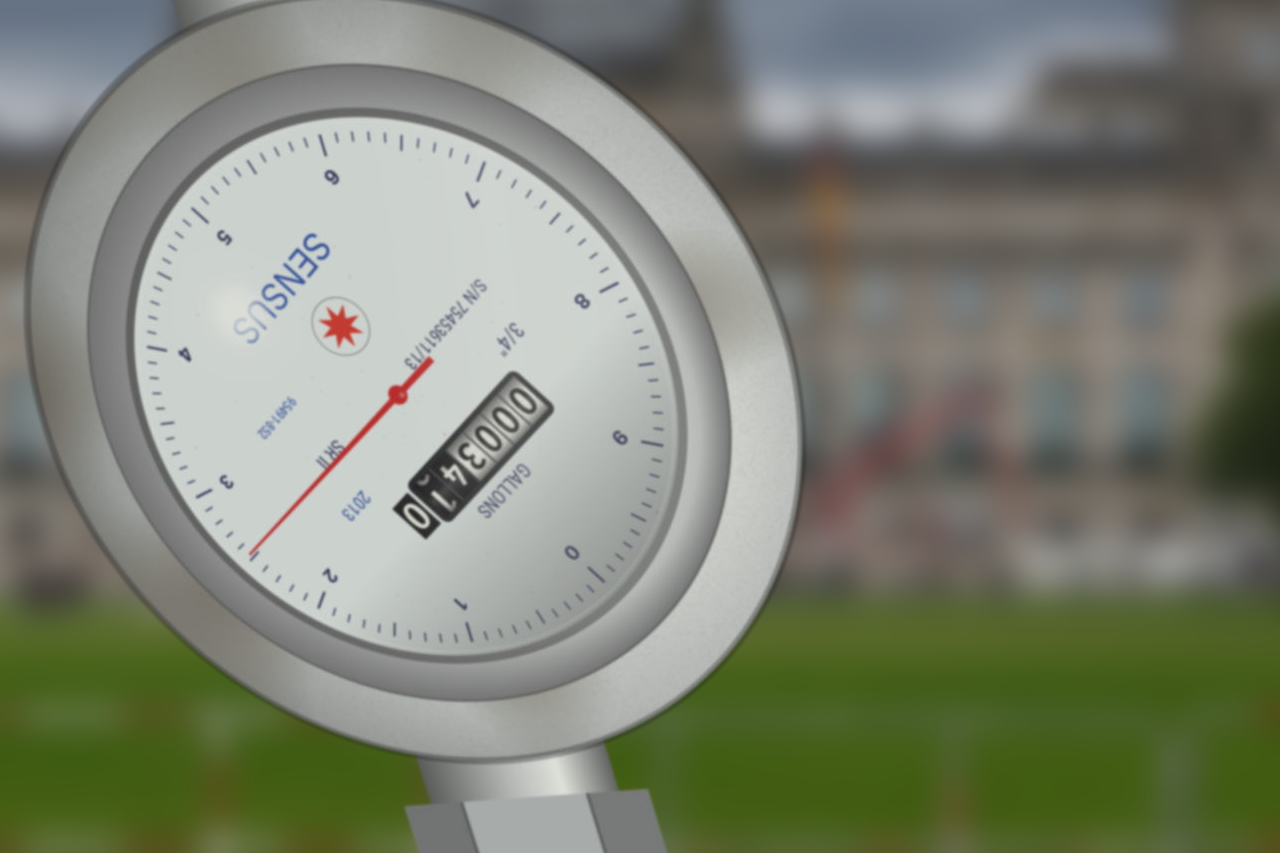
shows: 3412.5 gal
